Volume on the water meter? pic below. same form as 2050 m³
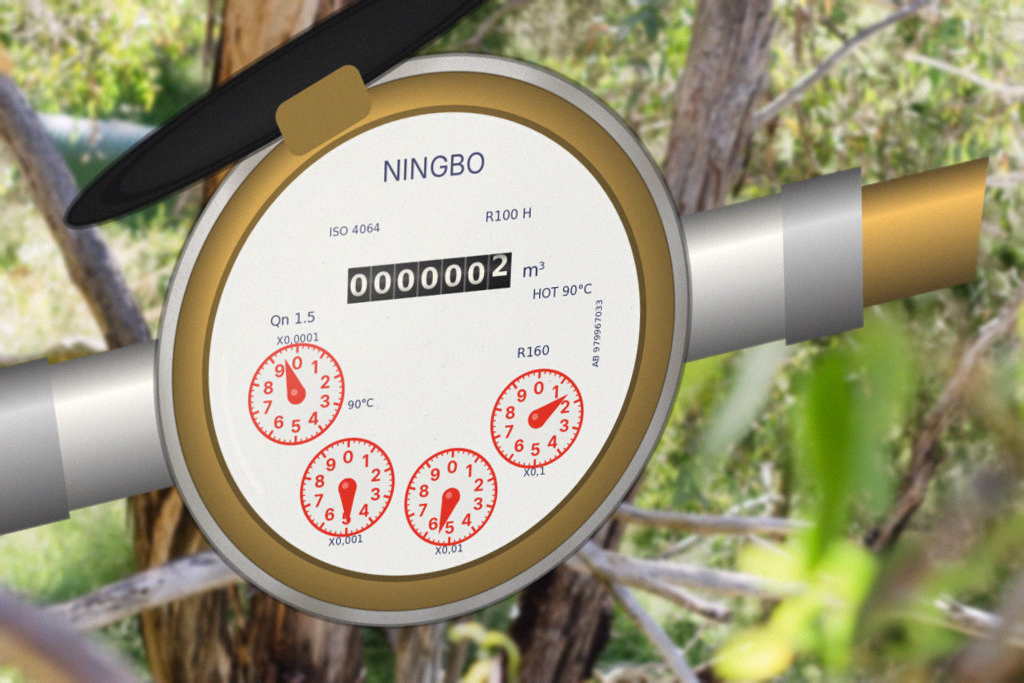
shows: 2.1549 m³
